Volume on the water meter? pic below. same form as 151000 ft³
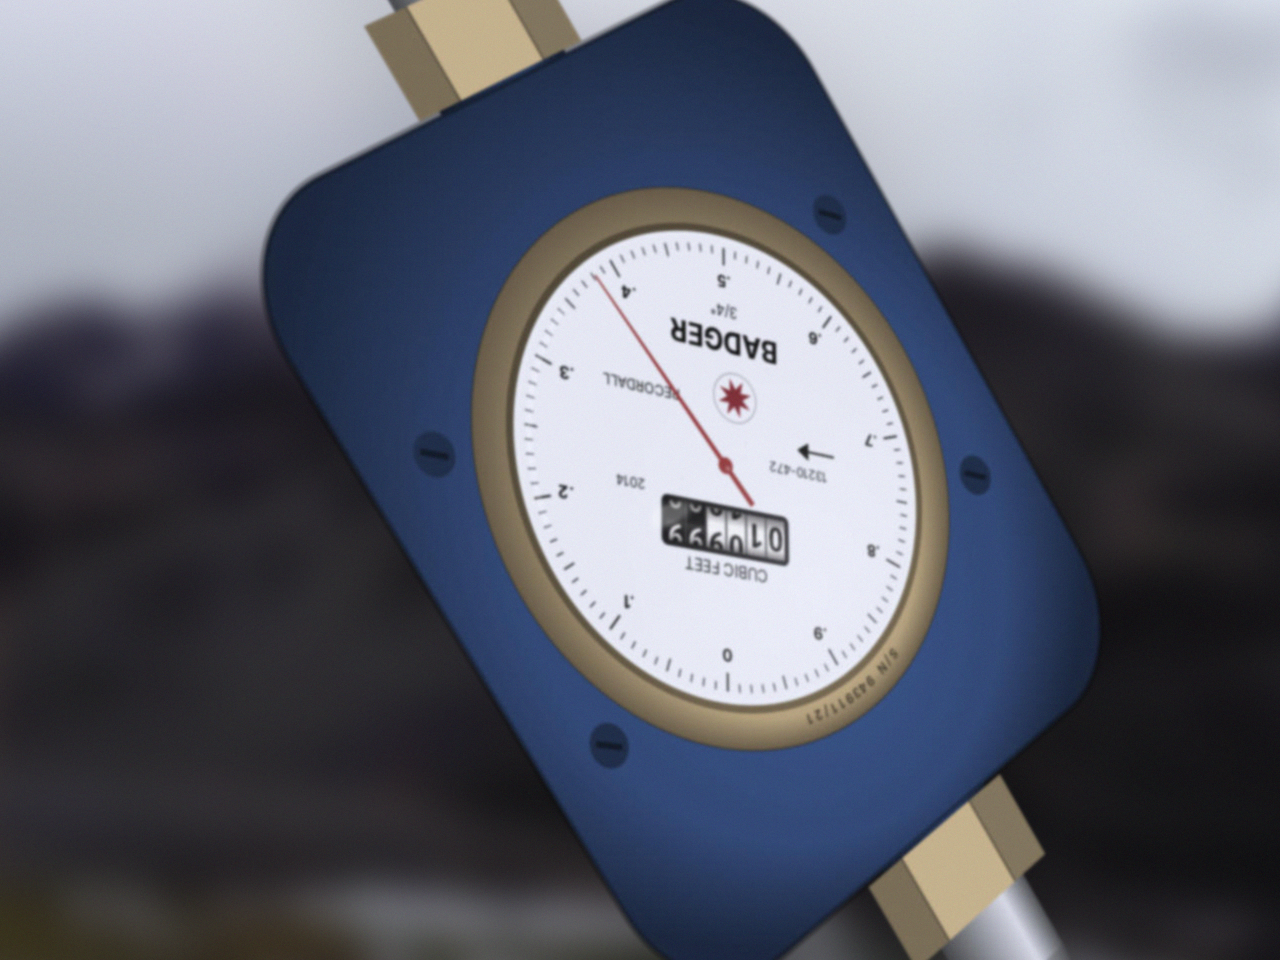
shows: 10999.38 ft³
